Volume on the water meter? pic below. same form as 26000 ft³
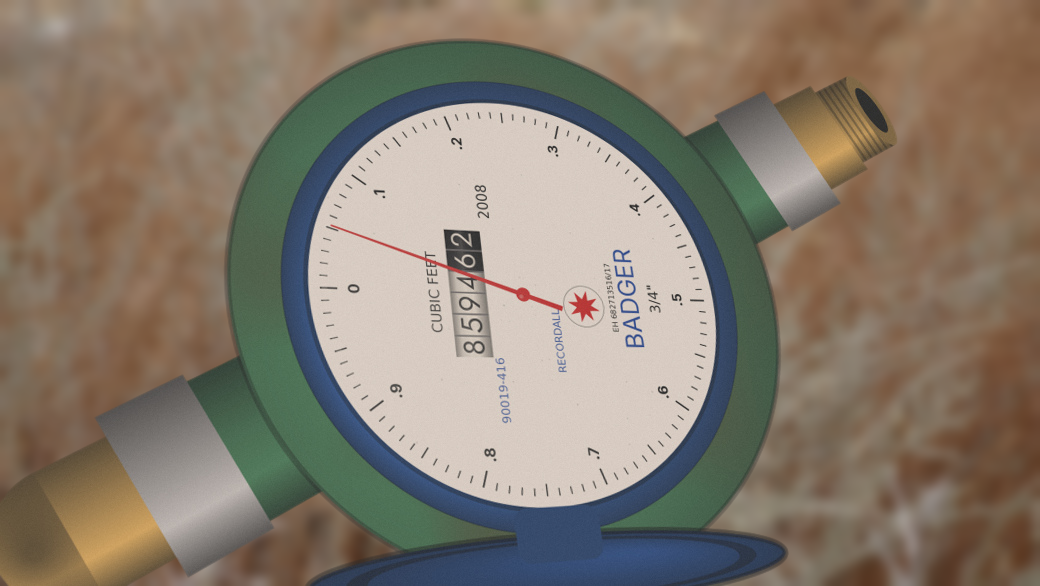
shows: 859462.05 ft³
